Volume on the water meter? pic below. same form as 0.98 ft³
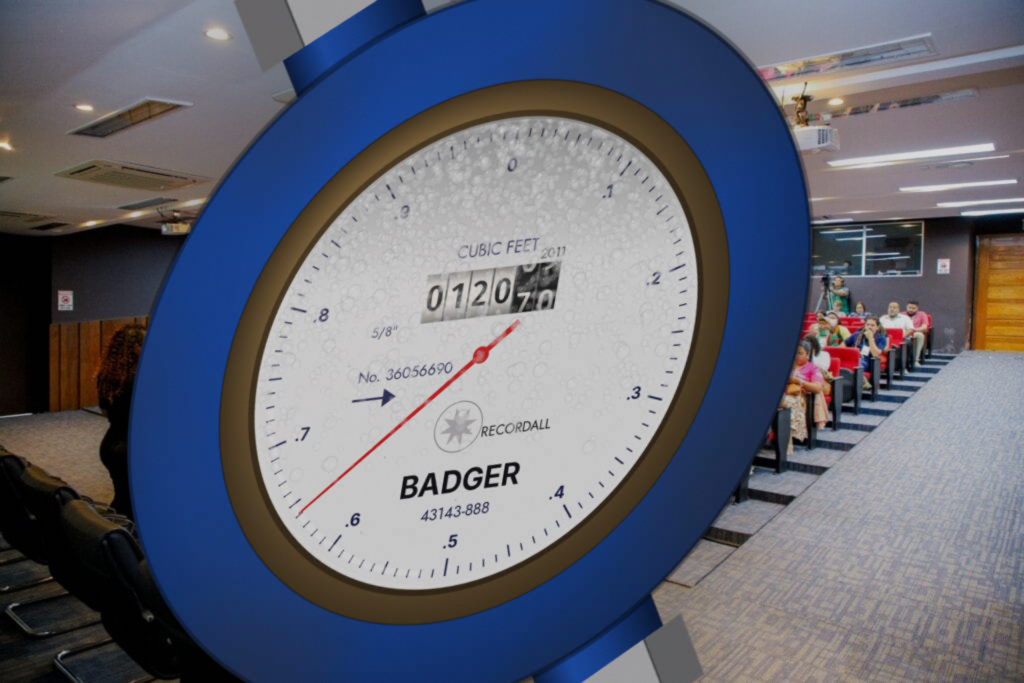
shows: 12069.64 ft³
